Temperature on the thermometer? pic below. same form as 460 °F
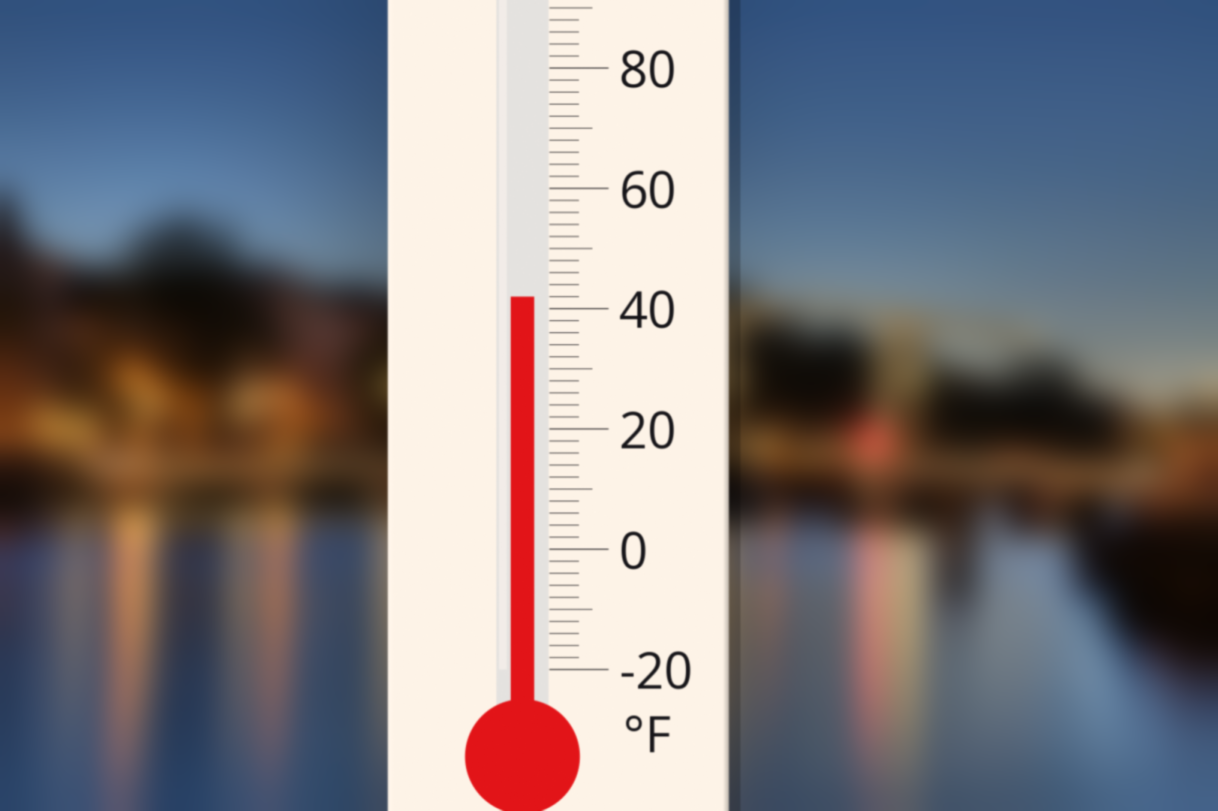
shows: 42 °F
